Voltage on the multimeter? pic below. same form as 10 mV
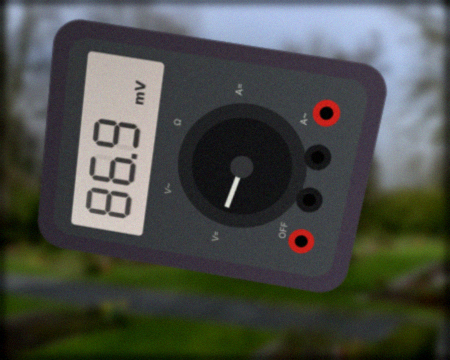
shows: 86.9 mV
